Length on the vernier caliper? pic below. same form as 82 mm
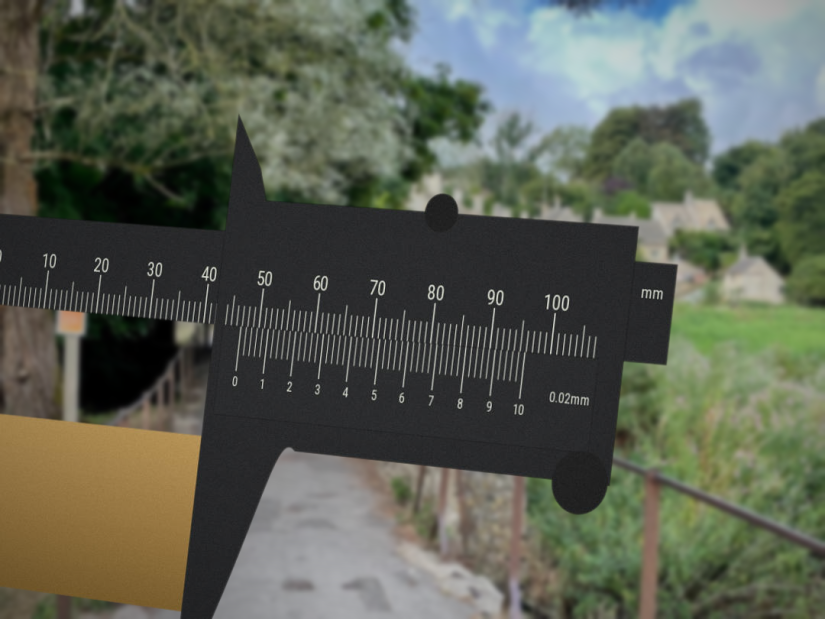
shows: 46.8 mm
